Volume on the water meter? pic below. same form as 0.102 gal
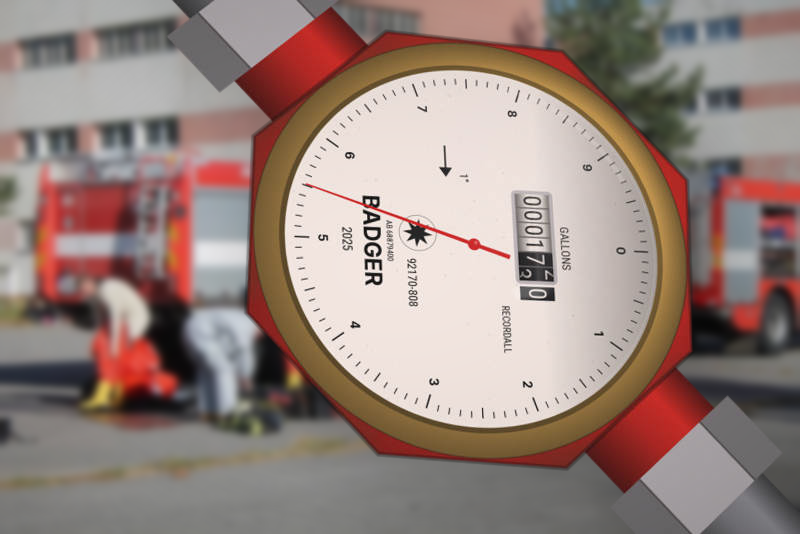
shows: 1725.5 gal
